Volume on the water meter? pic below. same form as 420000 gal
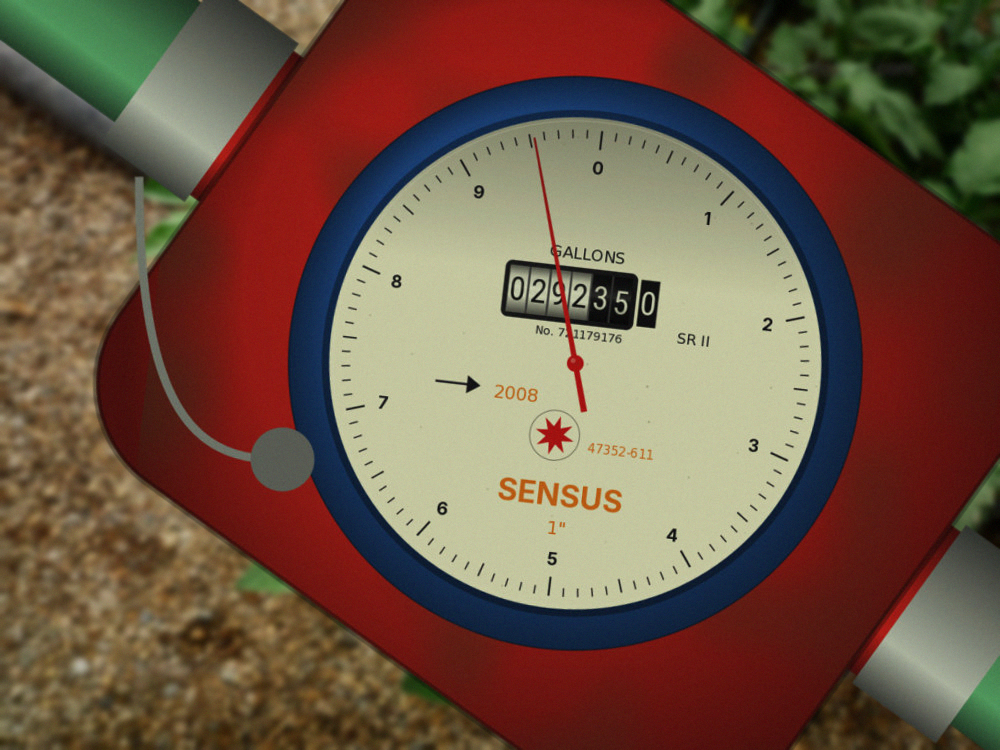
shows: 292349.5 gal
